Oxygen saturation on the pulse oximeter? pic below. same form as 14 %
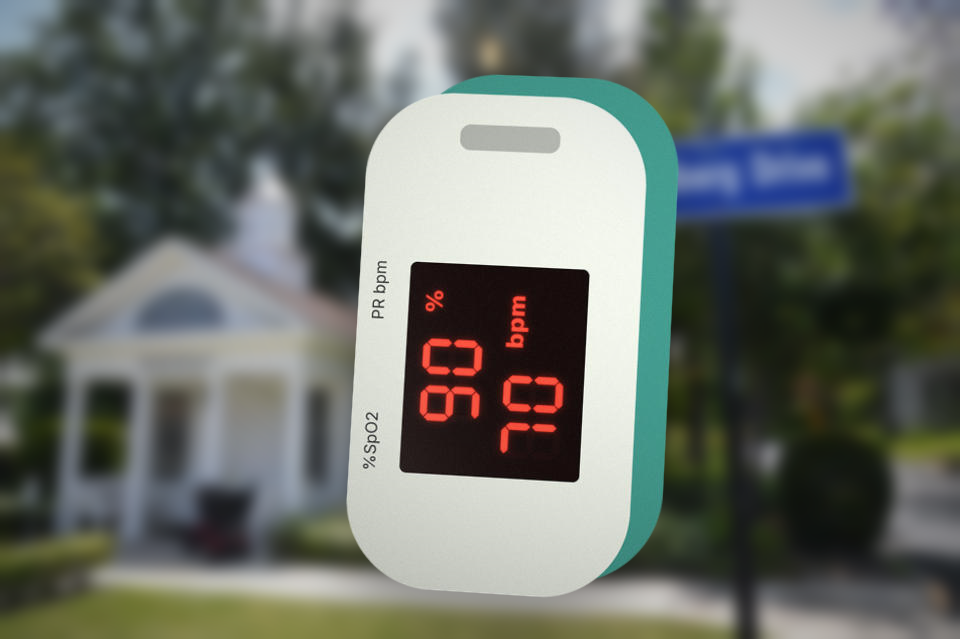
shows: 90 %
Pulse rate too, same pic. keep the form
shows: 70 bpm
